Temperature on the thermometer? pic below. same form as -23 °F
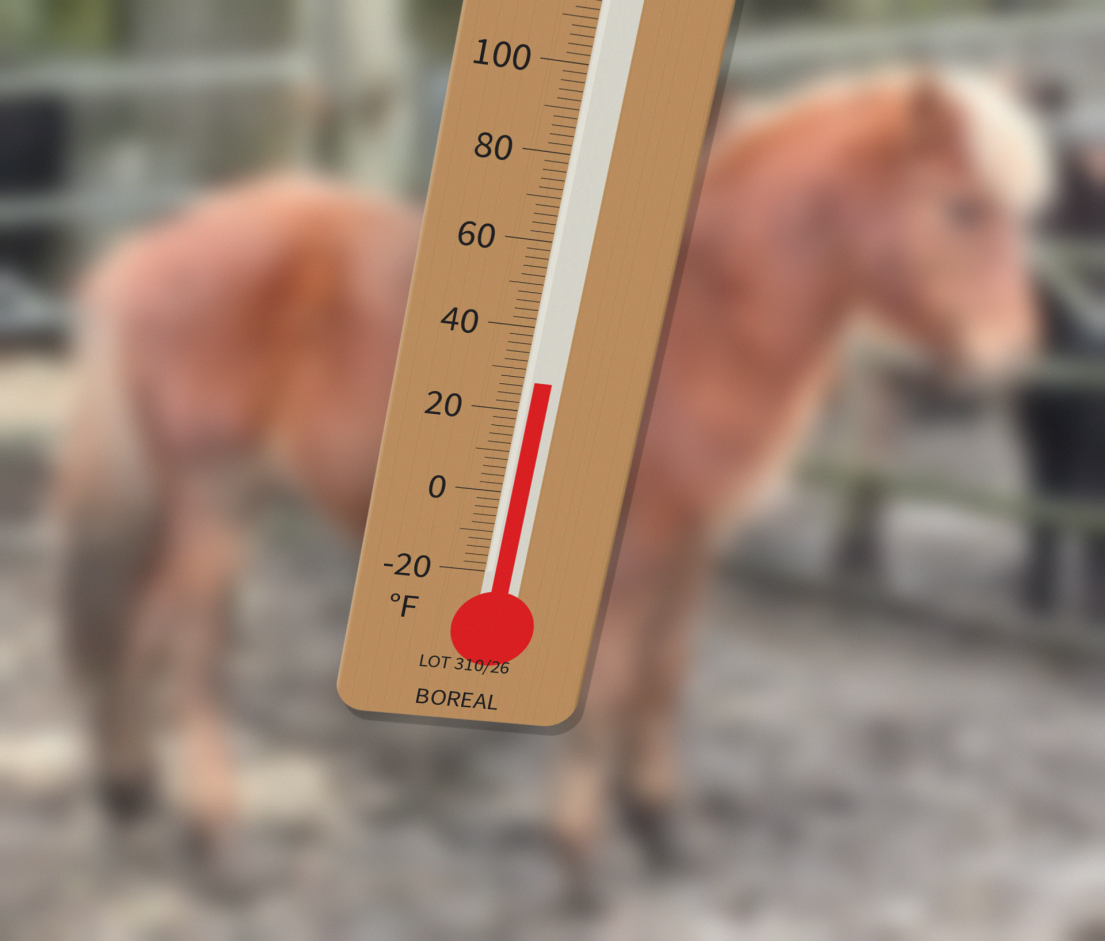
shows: 27 °F
